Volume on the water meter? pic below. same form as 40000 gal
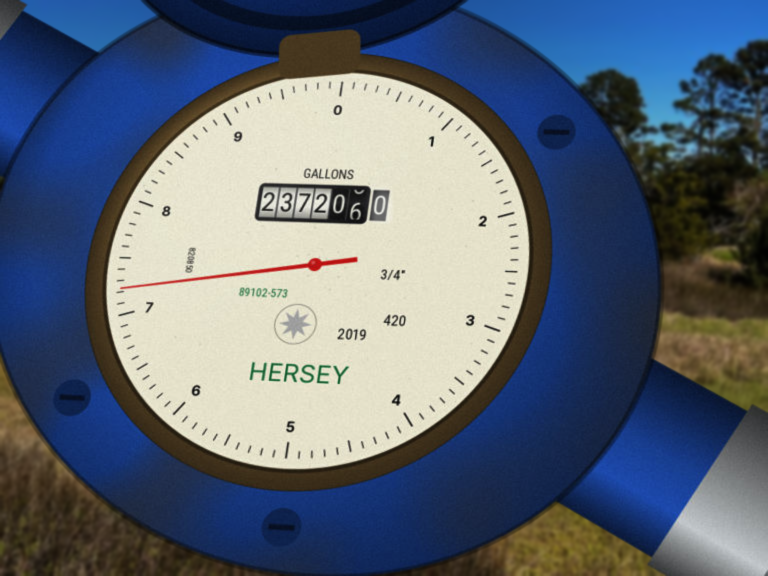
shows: 2372057.2 gal
